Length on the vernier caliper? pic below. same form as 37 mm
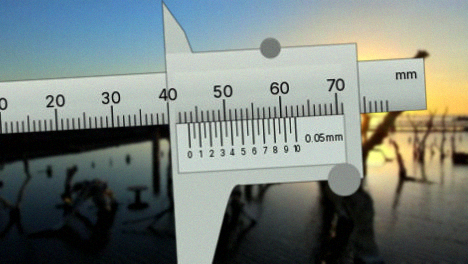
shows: 43.5 mm
